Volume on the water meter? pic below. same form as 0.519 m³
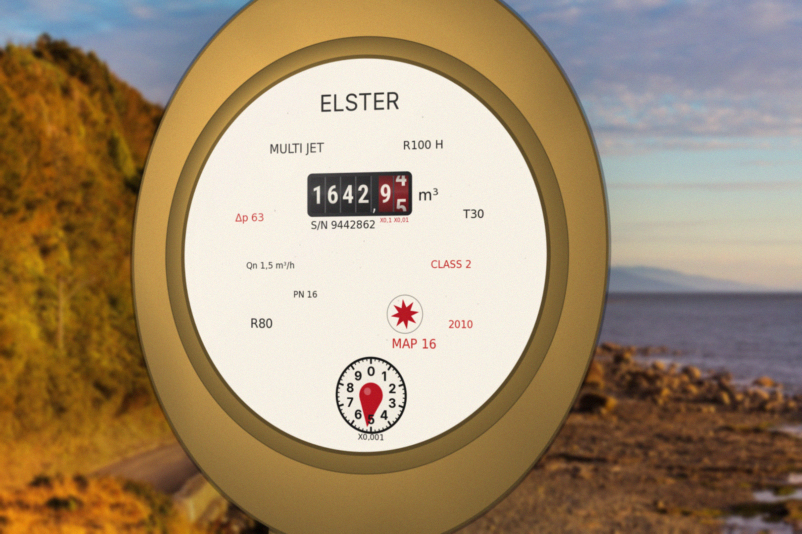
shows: 1642.945 m³
